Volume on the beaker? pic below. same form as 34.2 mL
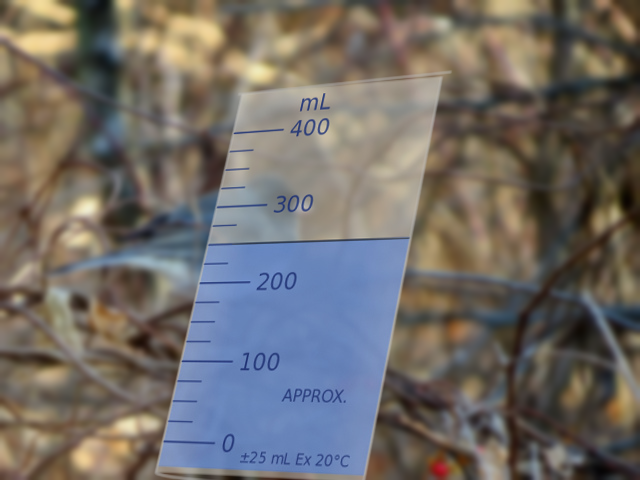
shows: 250 mL
